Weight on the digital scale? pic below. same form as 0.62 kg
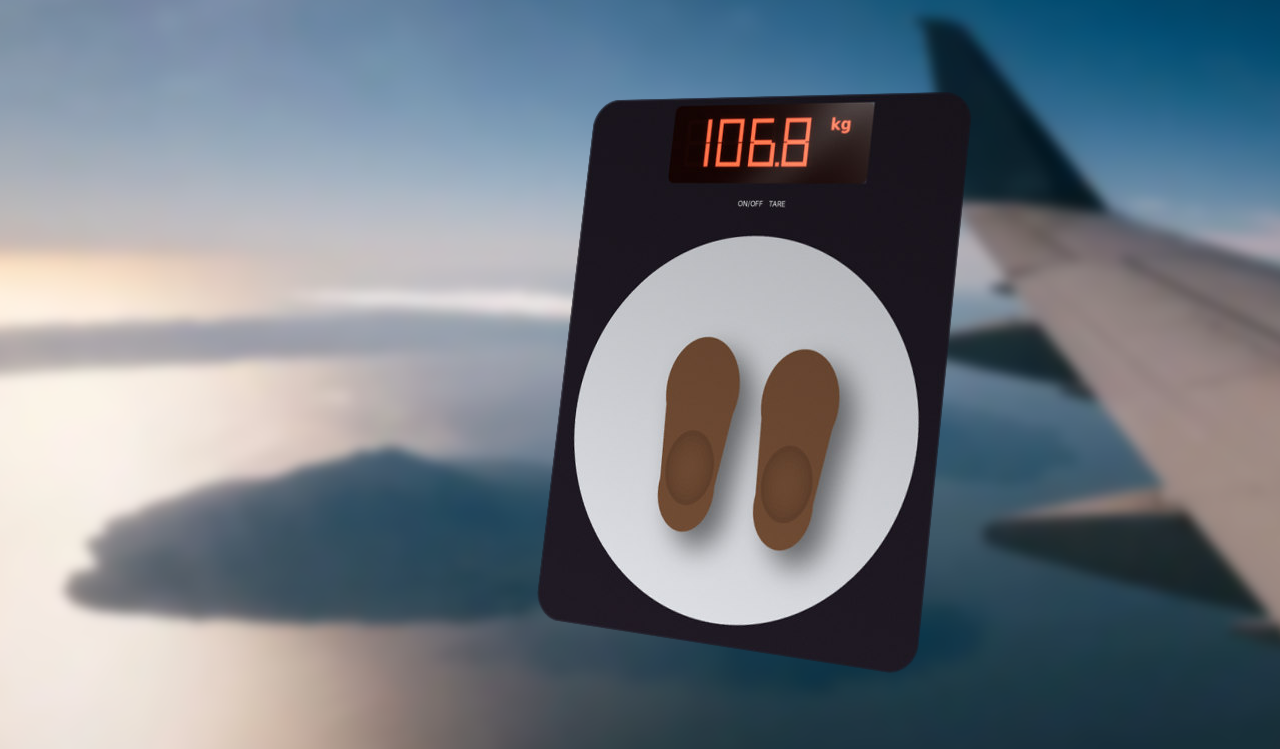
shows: 106.8 kg
